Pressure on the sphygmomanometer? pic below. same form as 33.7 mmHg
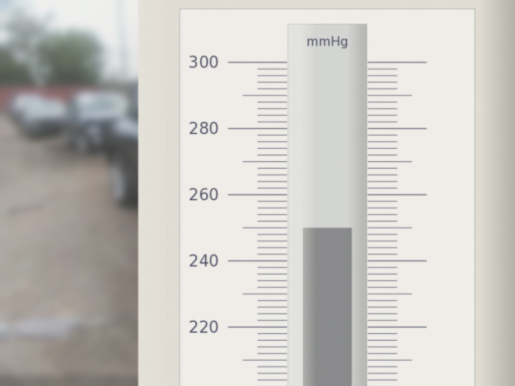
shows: 250 mmHg
